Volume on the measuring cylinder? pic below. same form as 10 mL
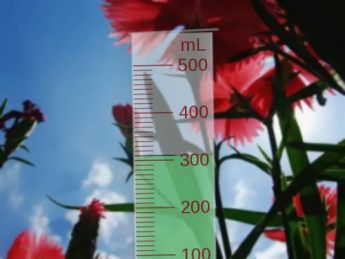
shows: 310 mL
